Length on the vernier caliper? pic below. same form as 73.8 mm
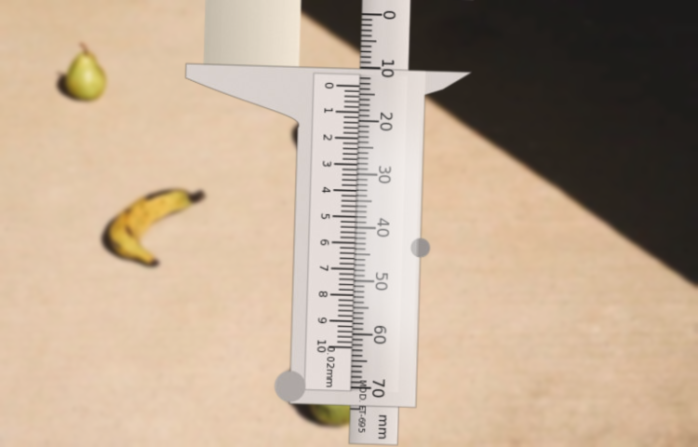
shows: 13.5 mm
